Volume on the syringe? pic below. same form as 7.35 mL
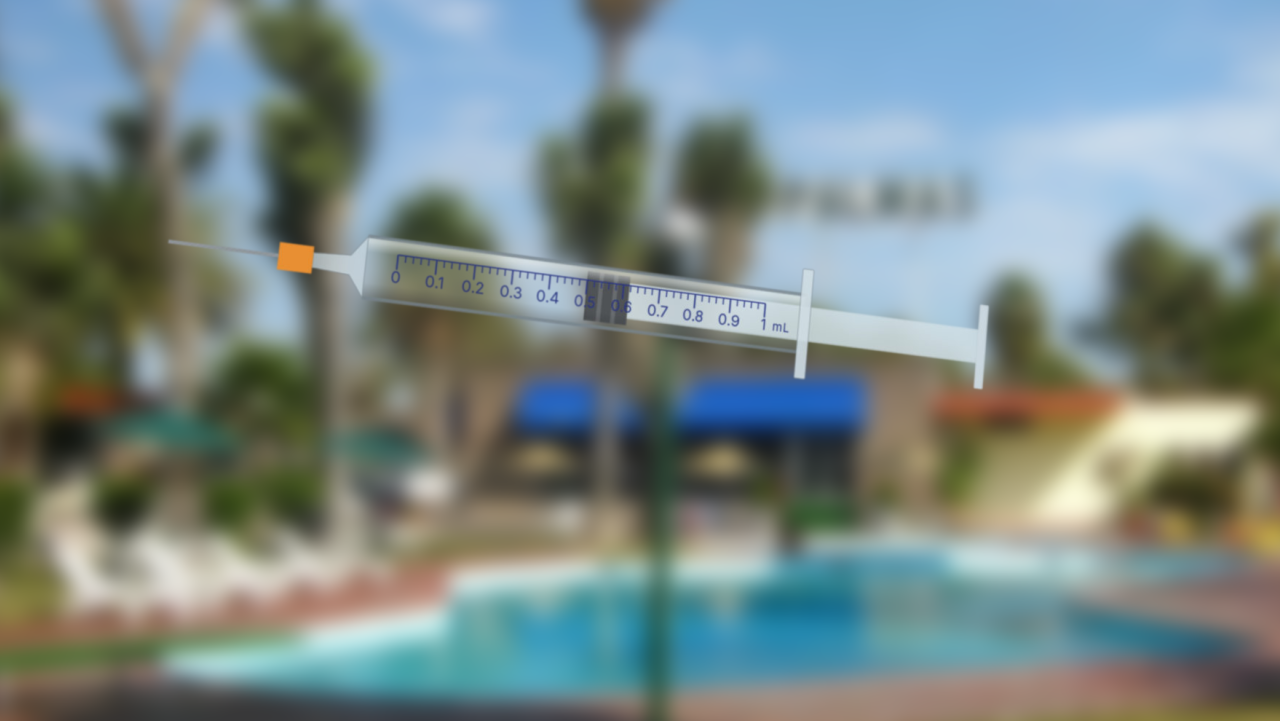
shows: 0.5 mL
